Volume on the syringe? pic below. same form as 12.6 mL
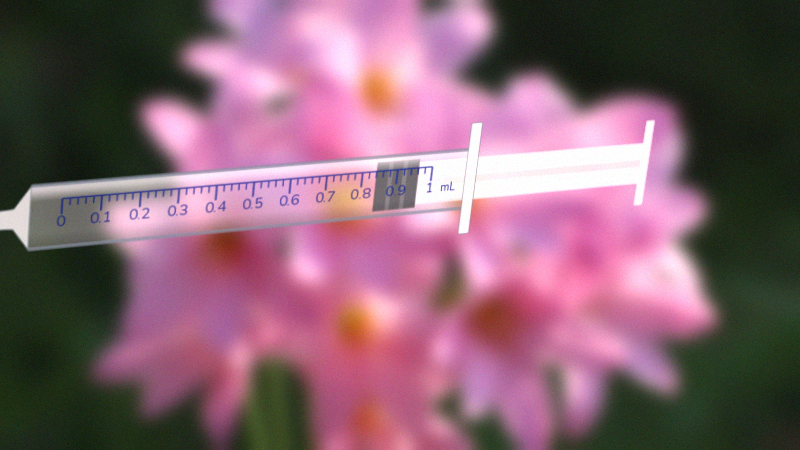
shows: 0.84 mL
